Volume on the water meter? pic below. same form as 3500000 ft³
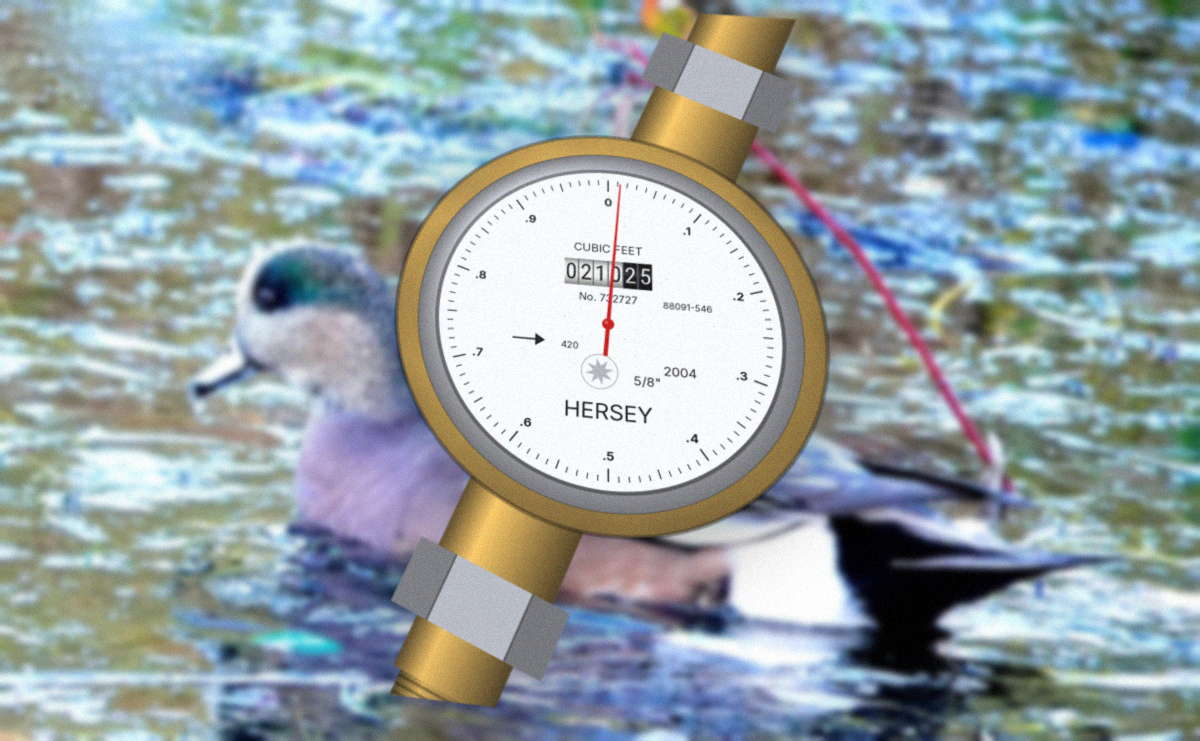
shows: 21025.01 ft³
